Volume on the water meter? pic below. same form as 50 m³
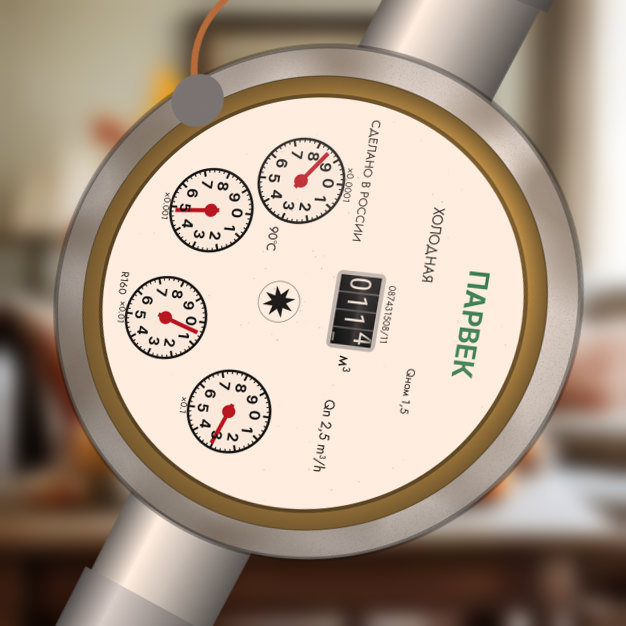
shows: 114.3048 m³
